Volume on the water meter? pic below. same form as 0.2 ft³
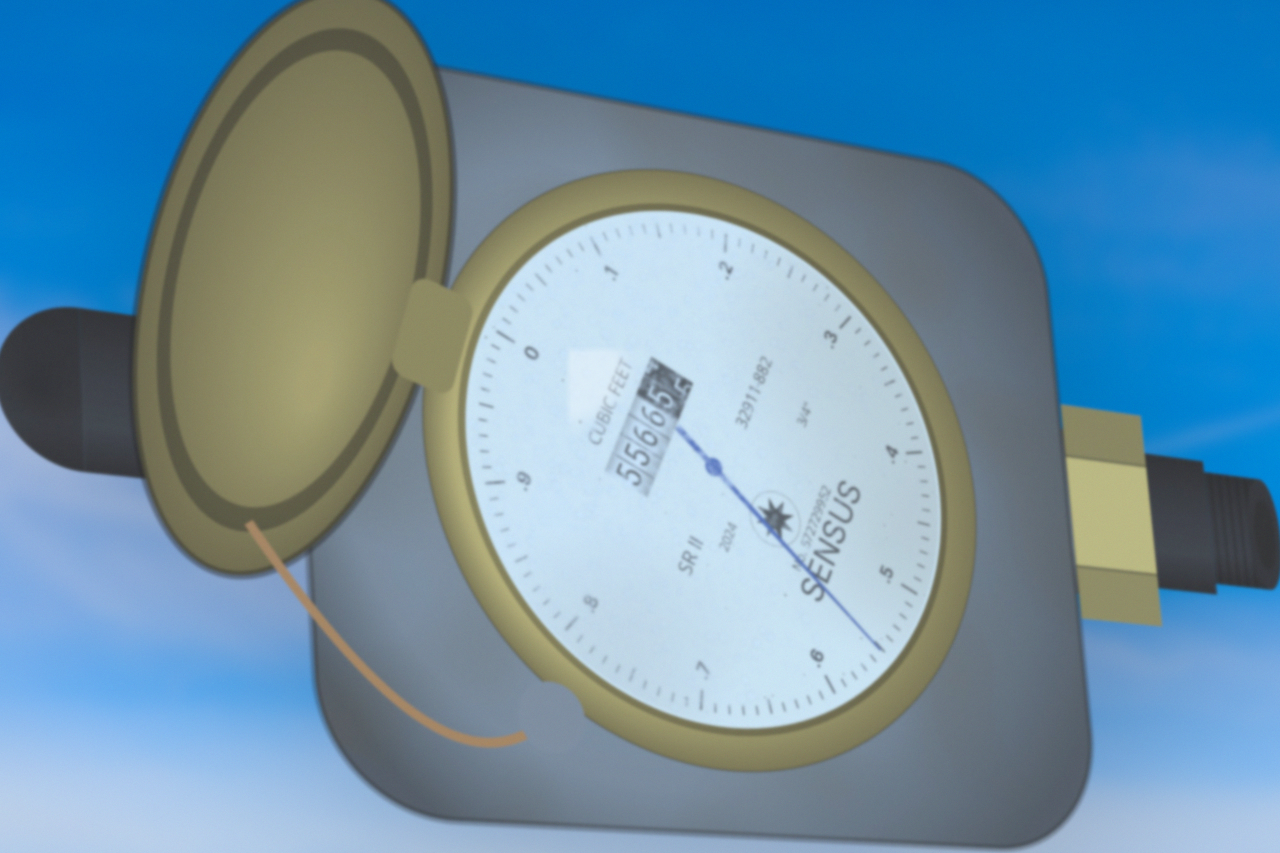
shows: 556654.55 ft³
